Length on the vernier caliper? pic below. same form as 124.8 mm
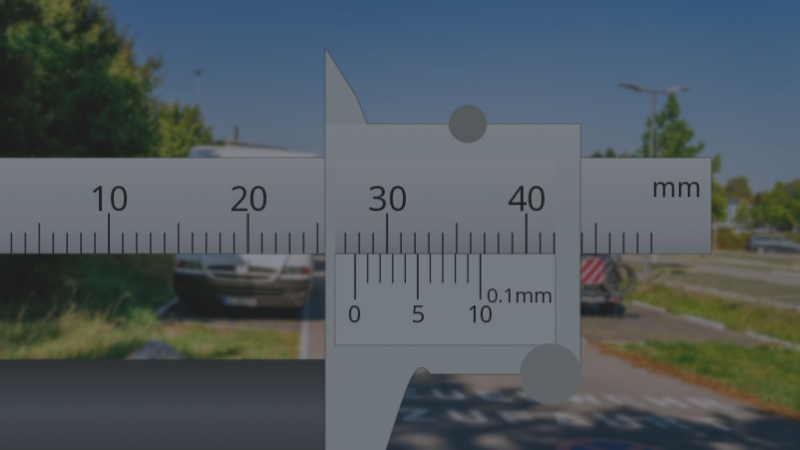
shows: 27.7 mm
